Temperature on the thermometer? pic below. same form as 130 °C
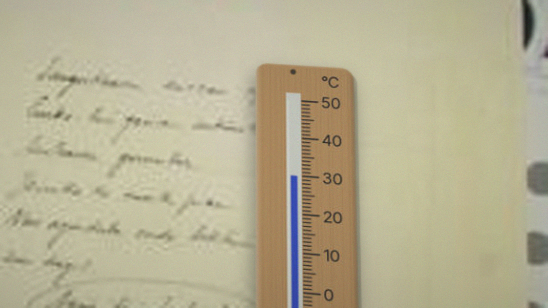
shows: 30 °C
